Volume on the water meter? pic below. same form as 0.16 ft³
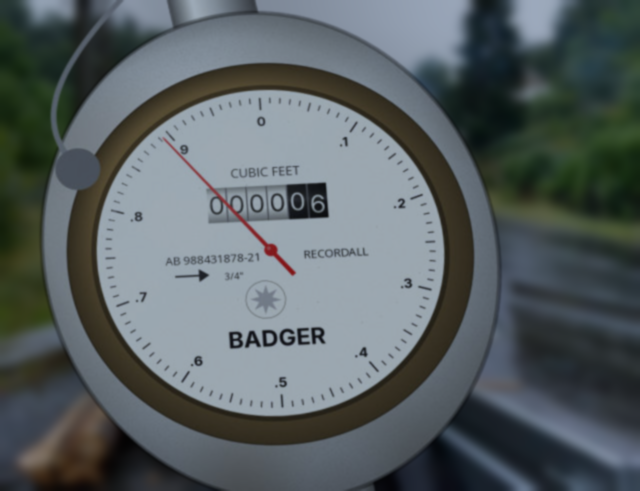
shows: 5.89 ft³
